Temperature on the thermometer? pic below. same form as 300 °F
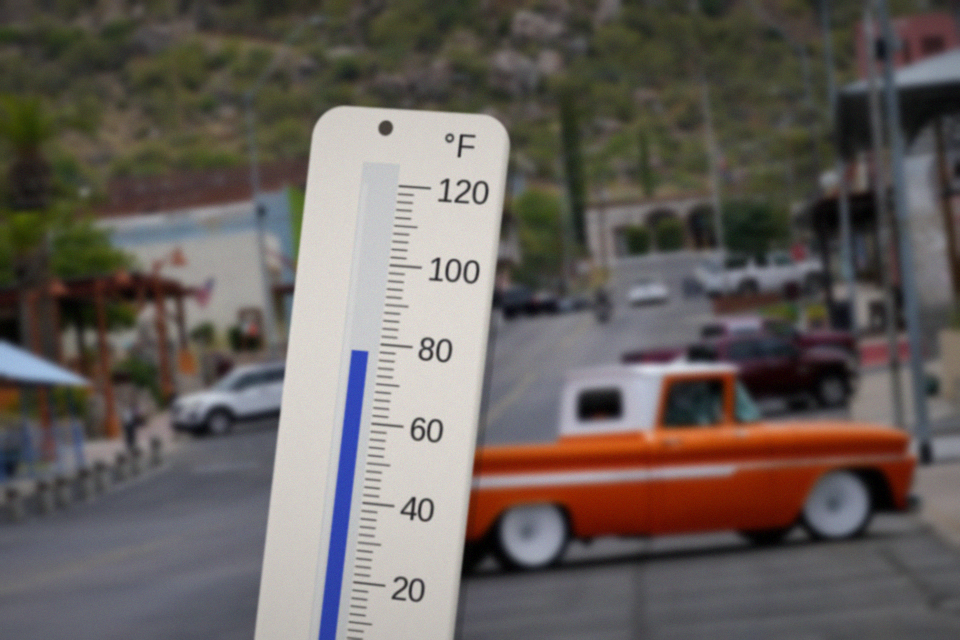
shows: 78 °F
